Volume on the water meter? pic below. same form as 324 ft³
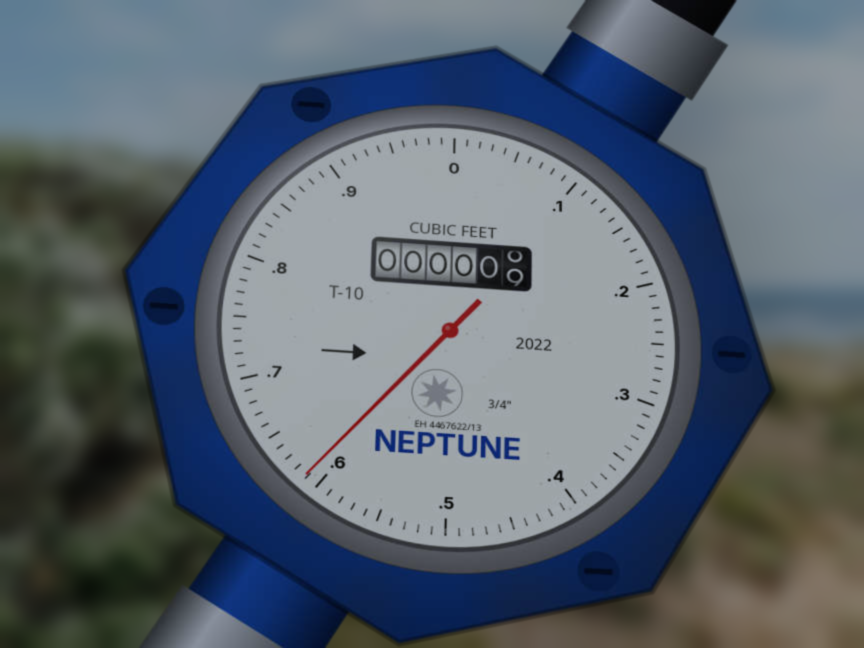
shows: 8.61 ft³
